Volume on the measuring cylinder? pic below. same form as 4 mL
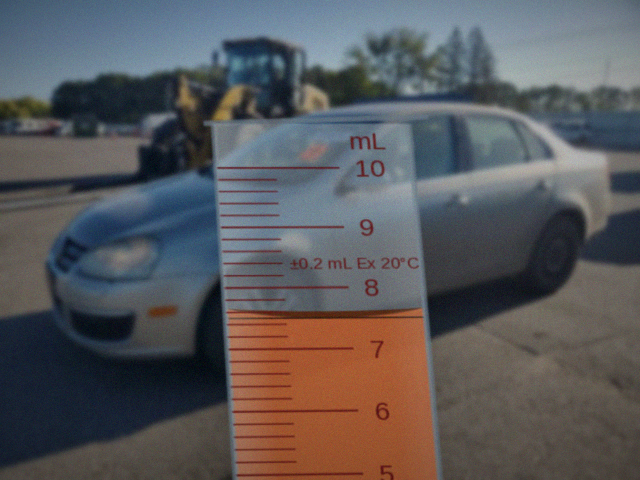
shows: 7.5 mL
